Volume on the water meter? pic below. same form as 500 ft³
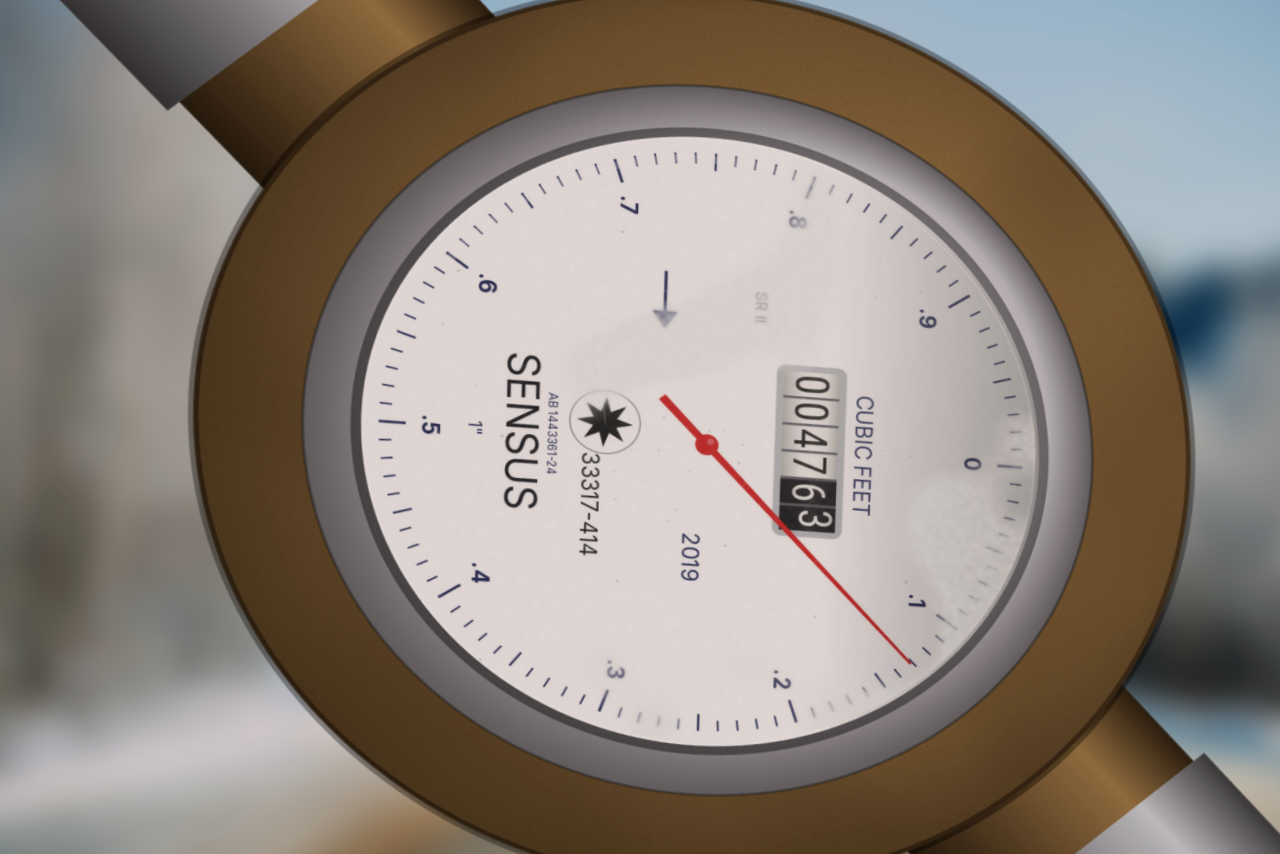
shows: 4763.13 ft³
